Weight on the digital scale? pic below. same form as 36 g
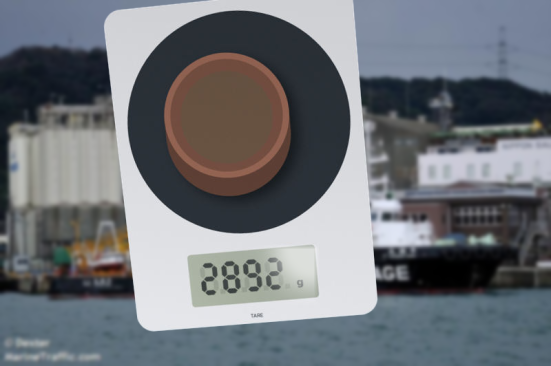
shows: 2892 g
